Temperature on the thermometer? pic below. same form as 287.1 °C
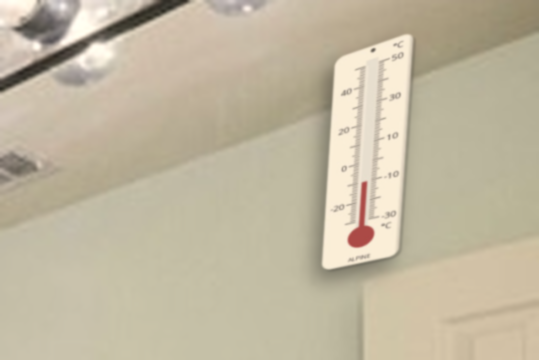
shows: -10 °C
